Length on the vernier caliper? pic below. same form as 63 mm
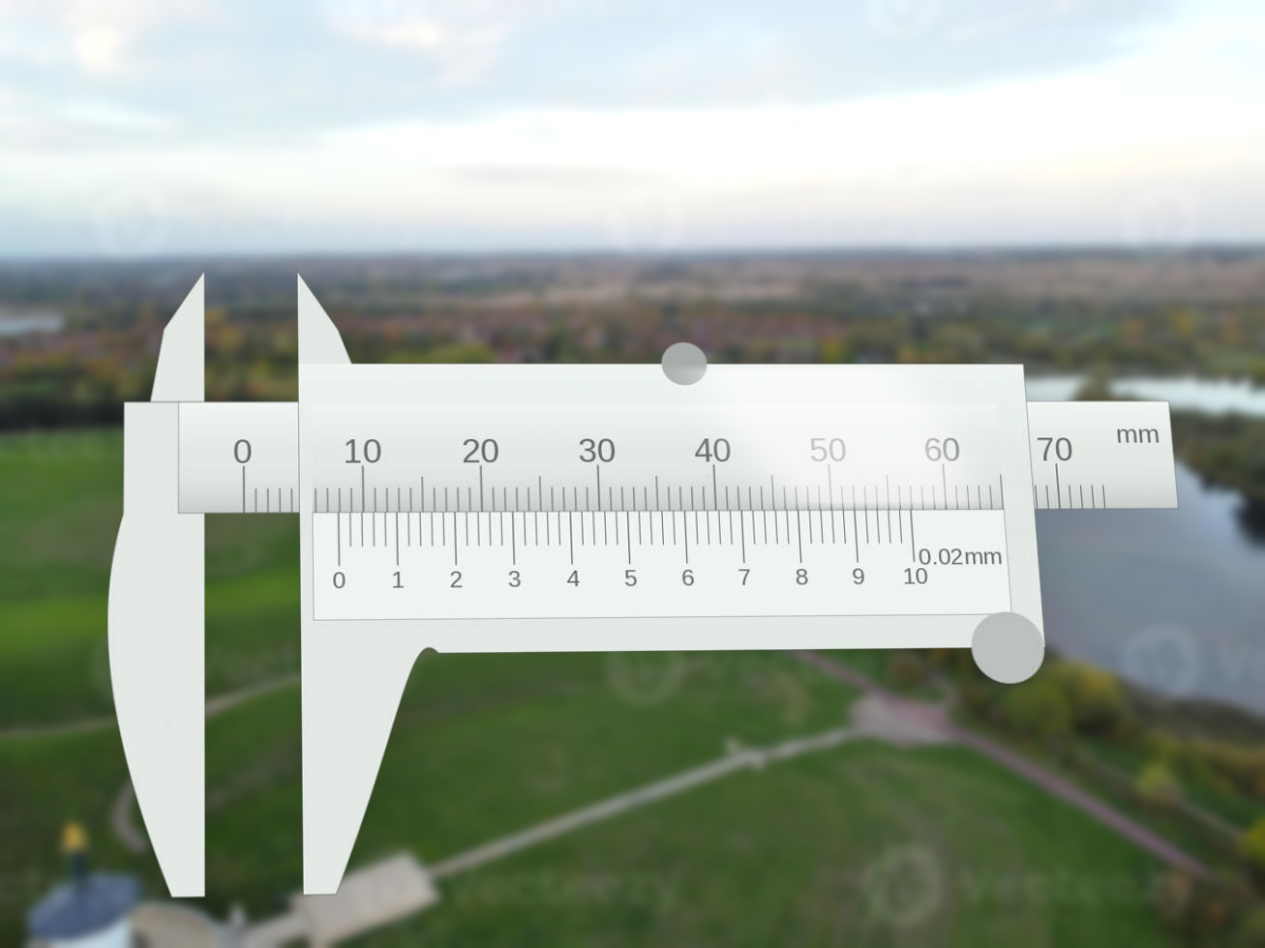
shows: 7.9 mm
